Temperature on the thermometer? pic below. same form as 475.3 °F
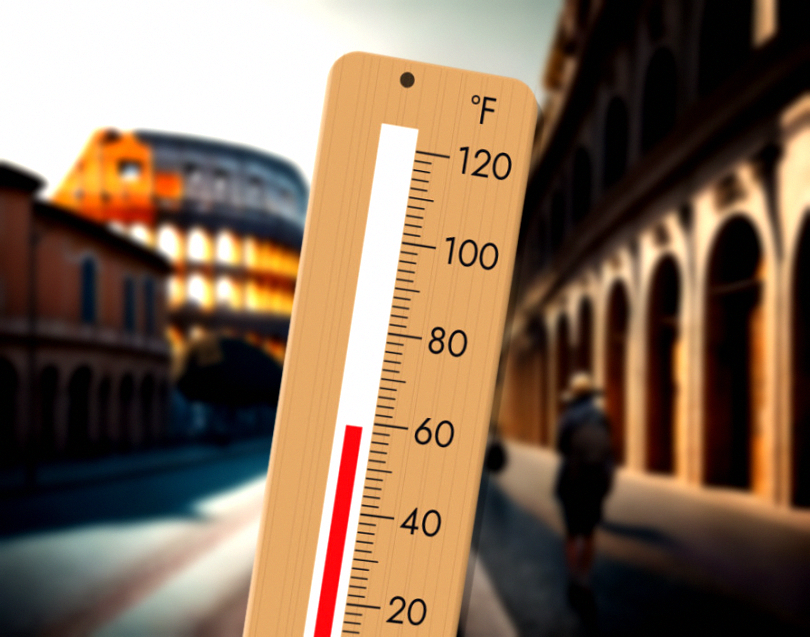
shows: 59 °F
